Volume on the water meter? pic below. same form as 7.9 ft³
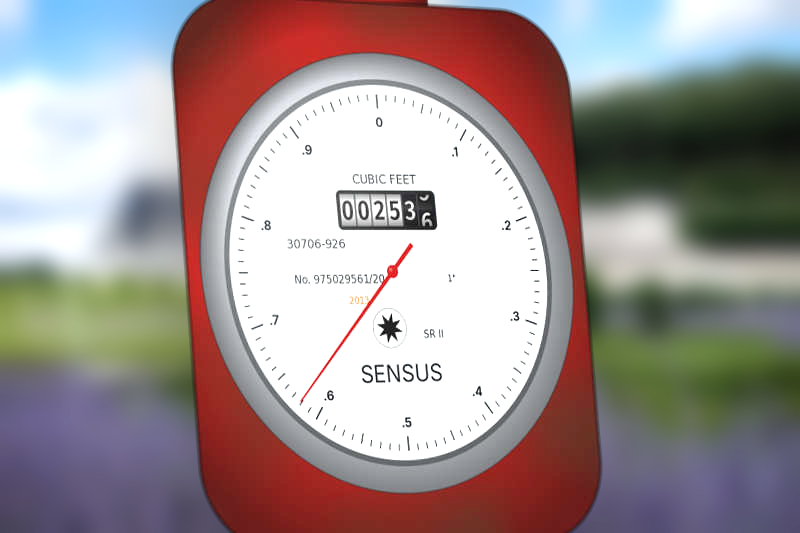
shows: 2535.62 ft³
